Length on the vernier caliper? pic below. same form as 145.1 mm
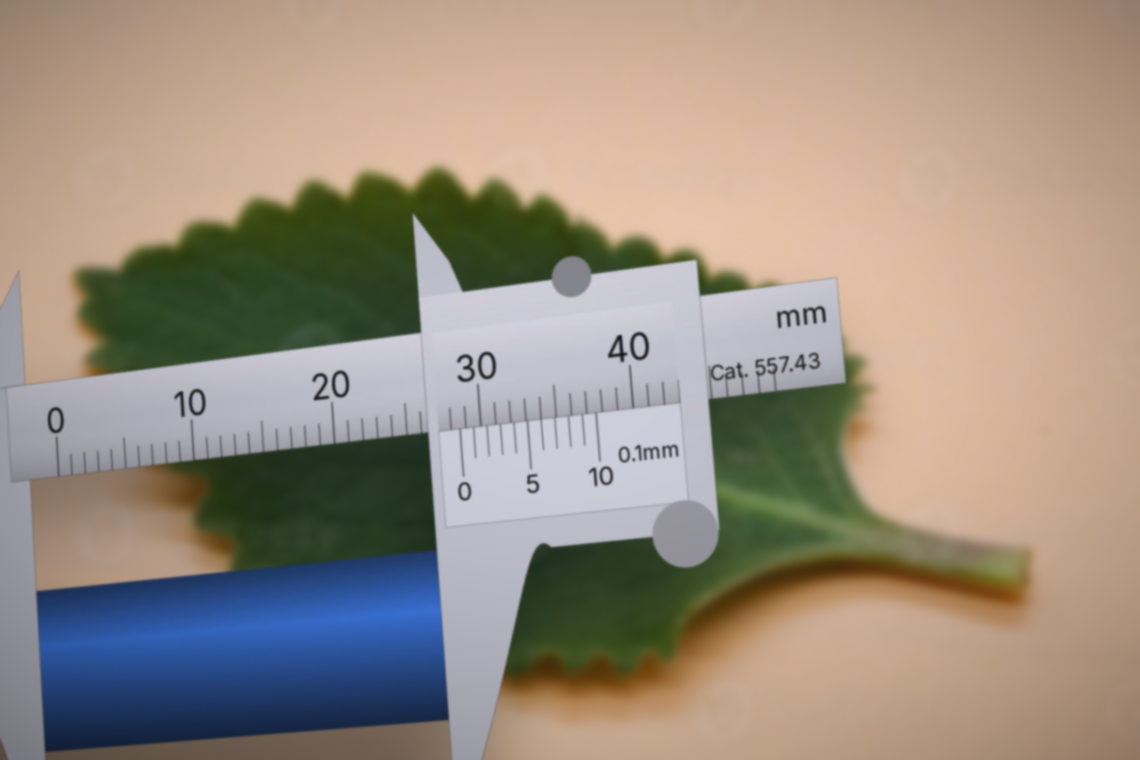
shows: 28.6 mm
